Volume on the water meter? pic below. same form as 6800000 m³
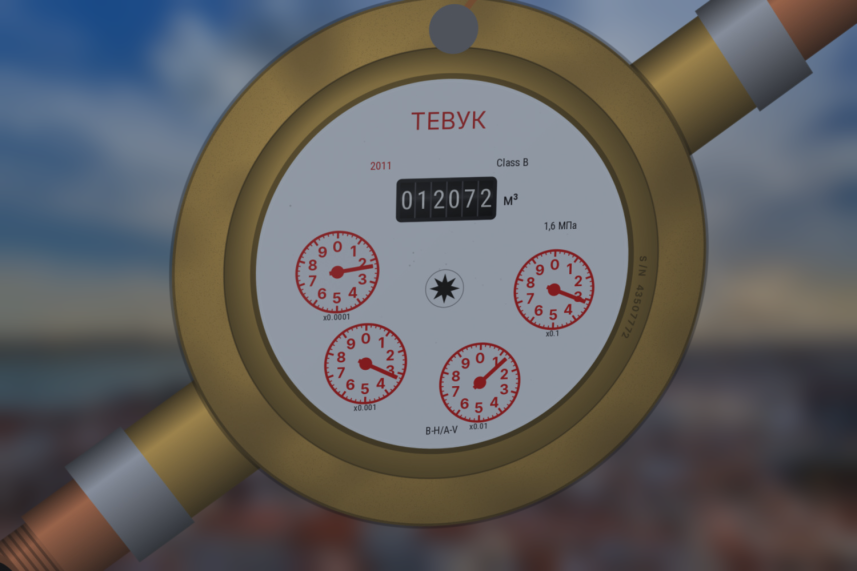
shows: 12072.3132 m³
